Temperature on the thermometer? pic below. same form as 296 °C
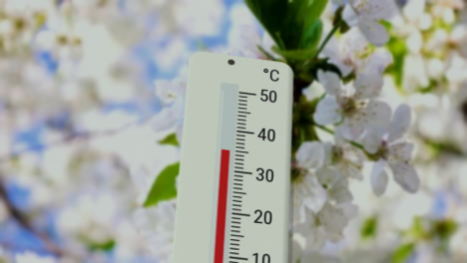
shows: 35 °C
